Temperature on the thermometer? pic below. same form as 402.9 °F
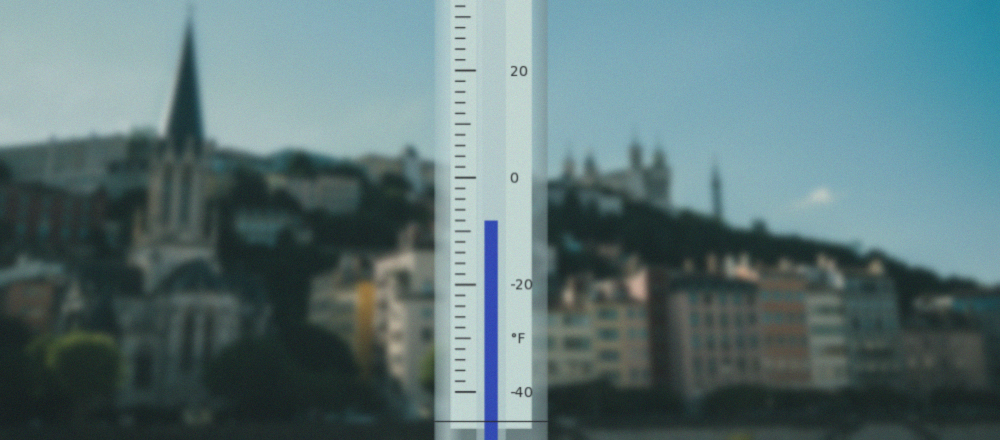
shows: -8 °F
